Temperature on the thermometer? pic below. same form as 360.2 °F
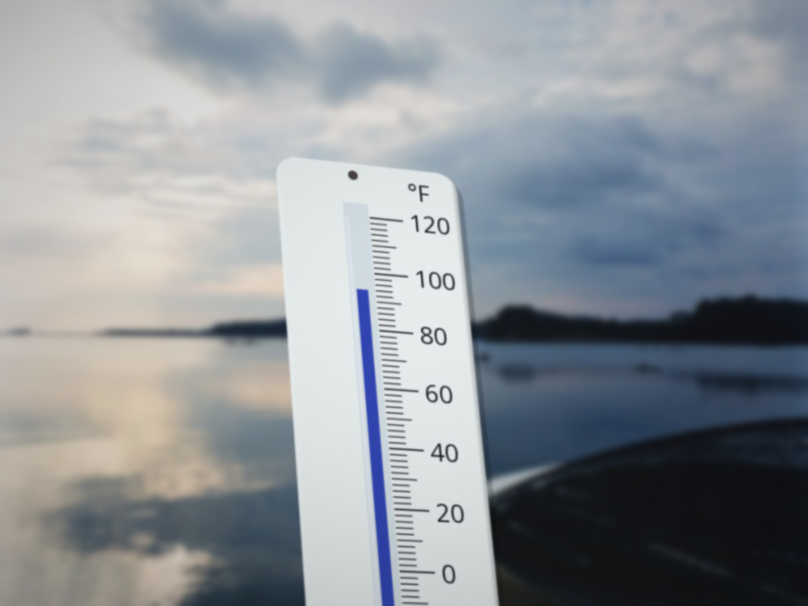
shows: 94 °F
